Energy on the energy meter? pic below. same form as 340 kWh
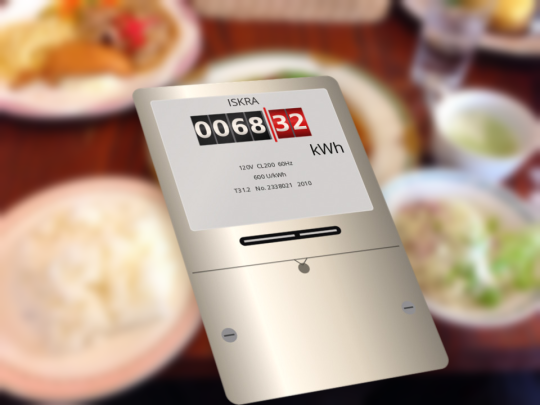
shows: 68.32 kWh
